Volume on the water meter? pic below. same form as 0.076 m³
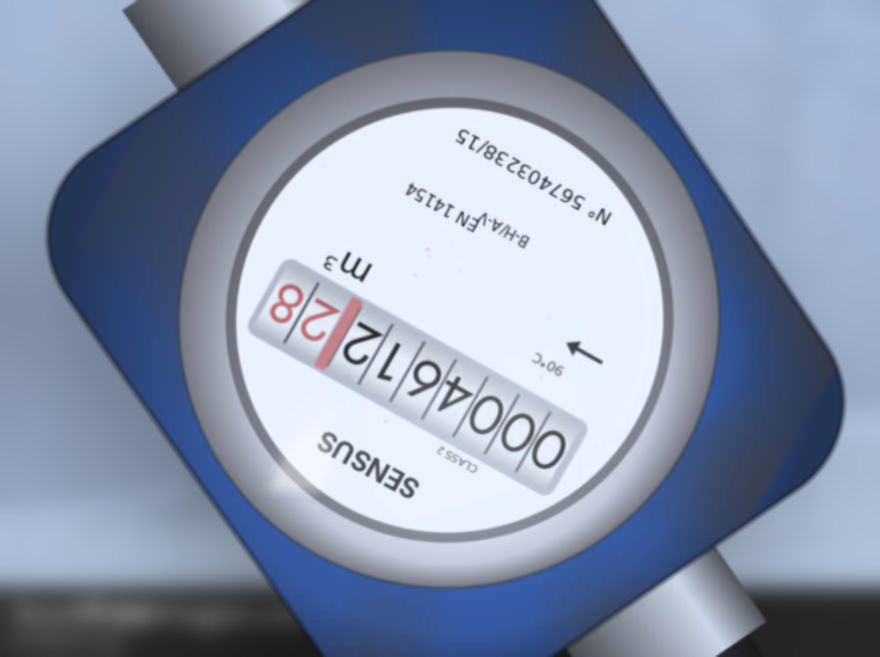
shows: 4612.28 m³
